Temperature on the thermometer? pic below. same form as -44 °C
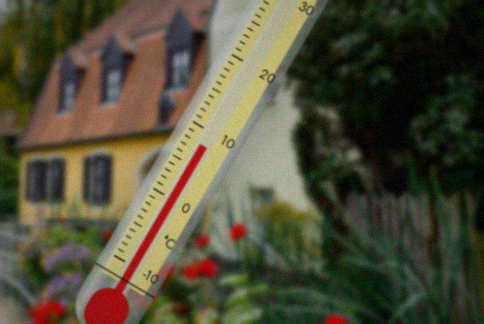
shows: 8 °C
